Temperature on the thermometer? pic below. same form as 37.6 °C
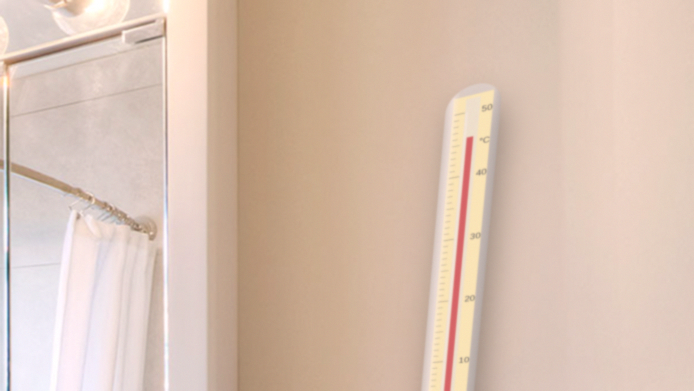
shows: 46 °C
